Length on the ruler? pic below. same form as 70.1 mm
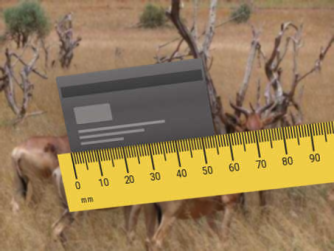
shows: 55 mm
